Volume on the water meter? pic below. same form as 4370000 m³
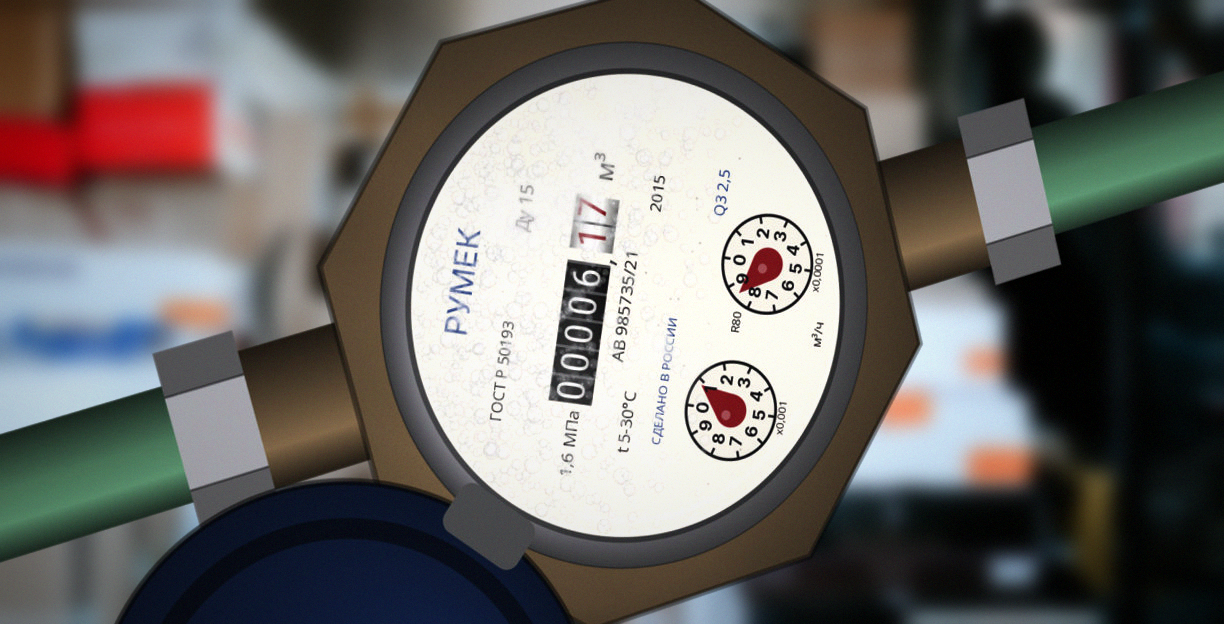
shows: 6.1708 m³
